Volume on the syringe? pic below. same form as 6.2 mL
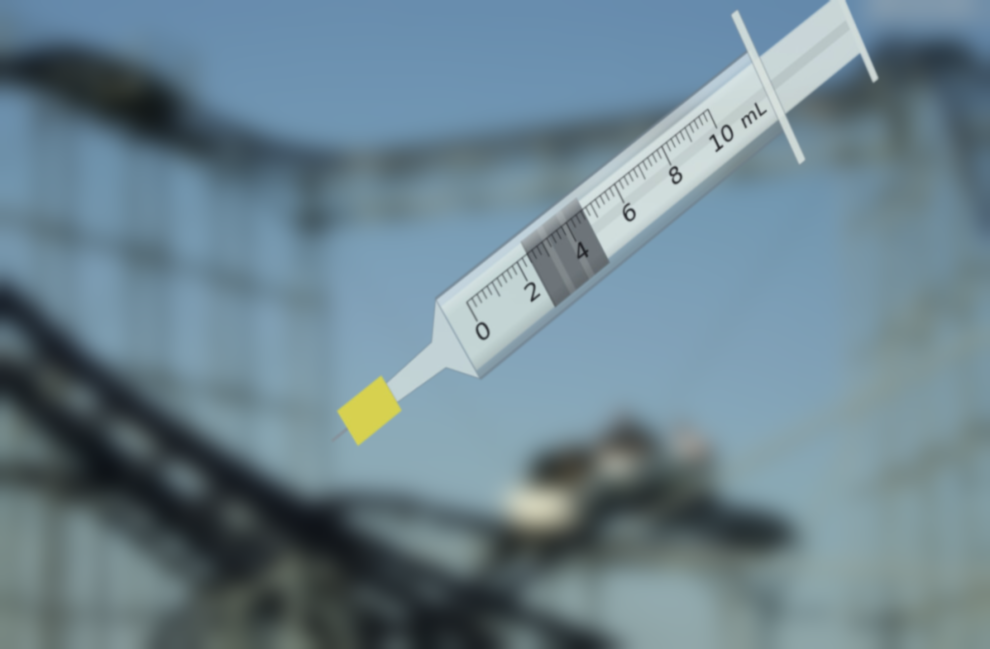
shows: 2.4 mL
